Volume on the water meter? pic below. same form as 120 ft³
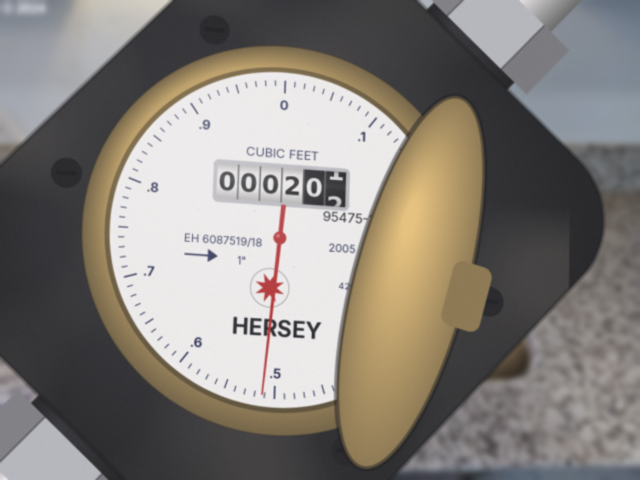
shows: 201.51 ft³
